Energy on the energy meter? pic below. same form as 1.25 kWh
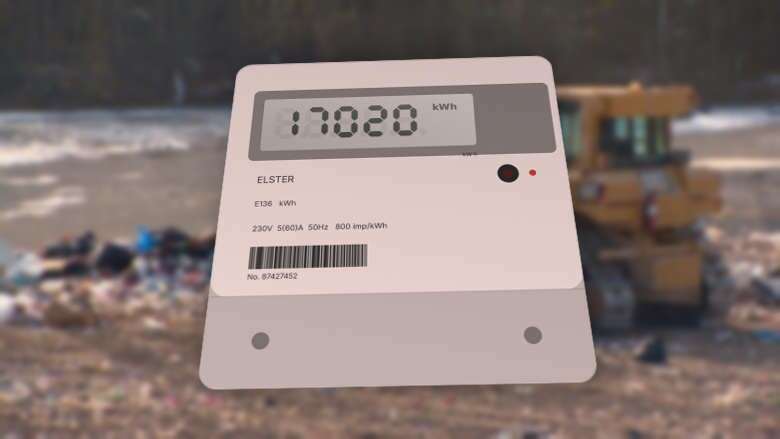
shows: 17020 kWh
